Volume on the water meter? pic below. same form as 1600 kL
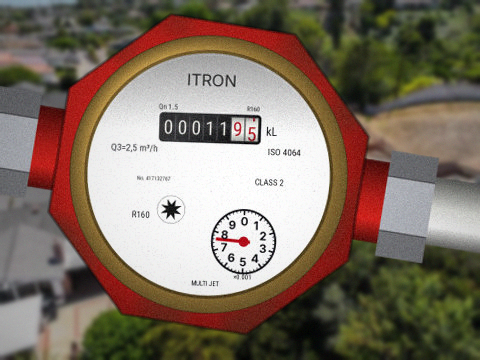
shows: 11.947 kL
